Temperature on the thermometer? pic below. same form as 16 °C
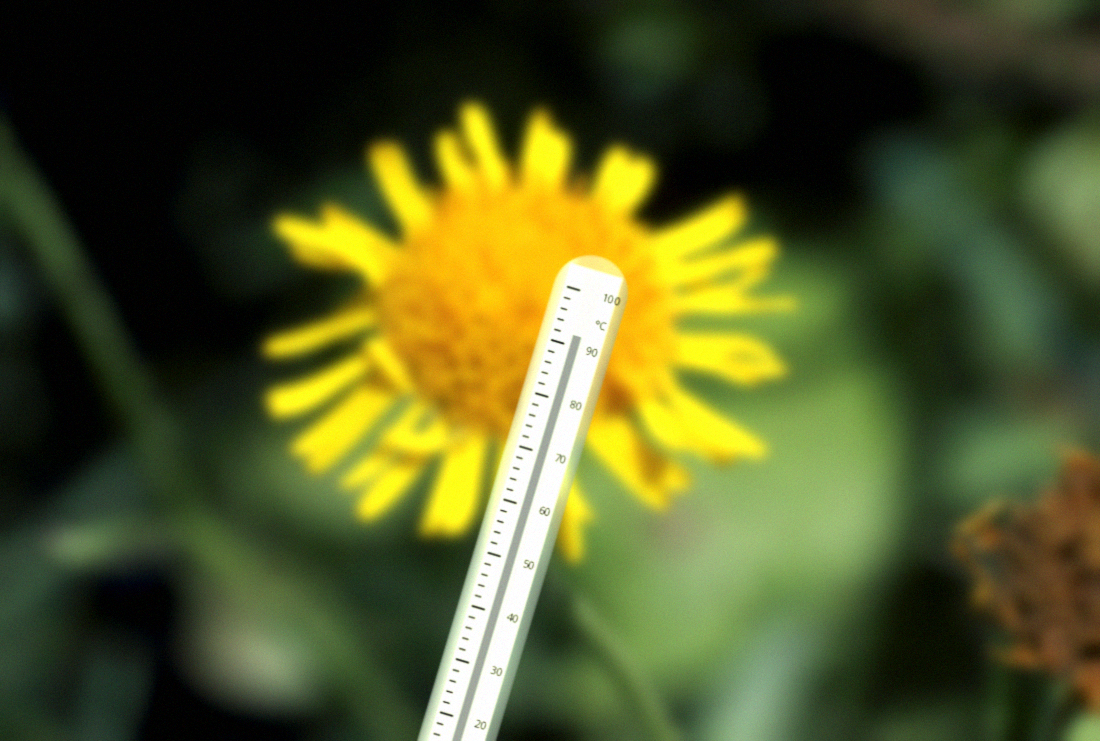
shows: 92 °C
